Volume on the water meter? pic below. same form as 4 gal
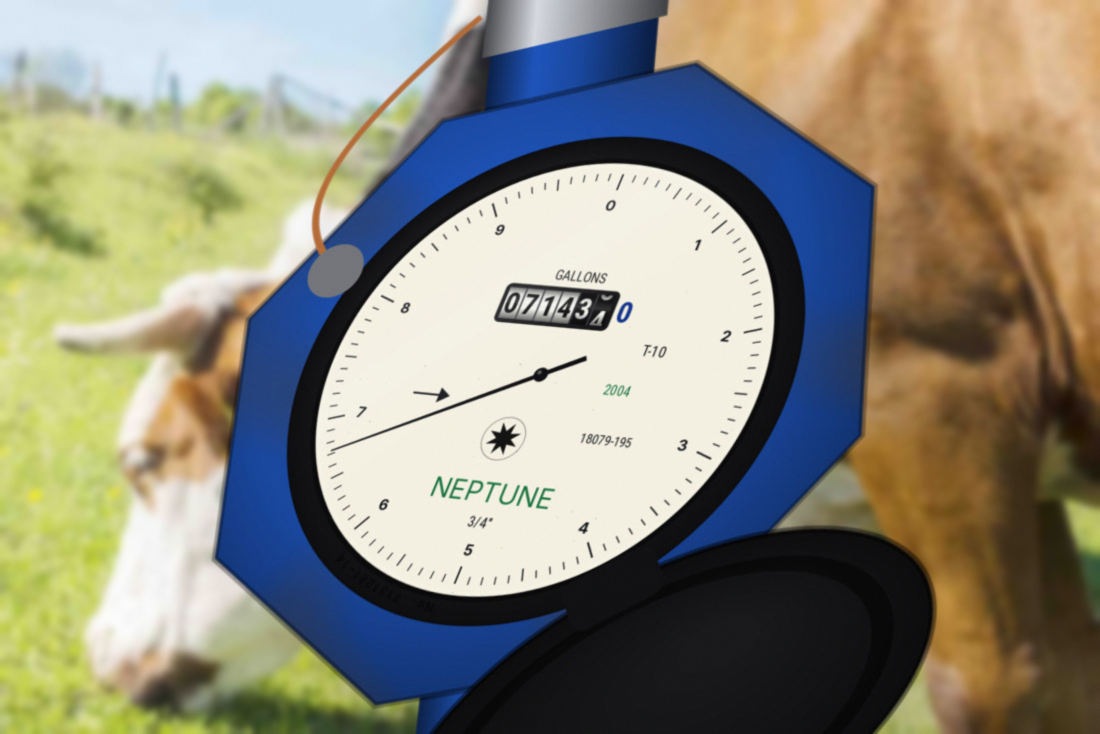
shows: 714336.7 gal
